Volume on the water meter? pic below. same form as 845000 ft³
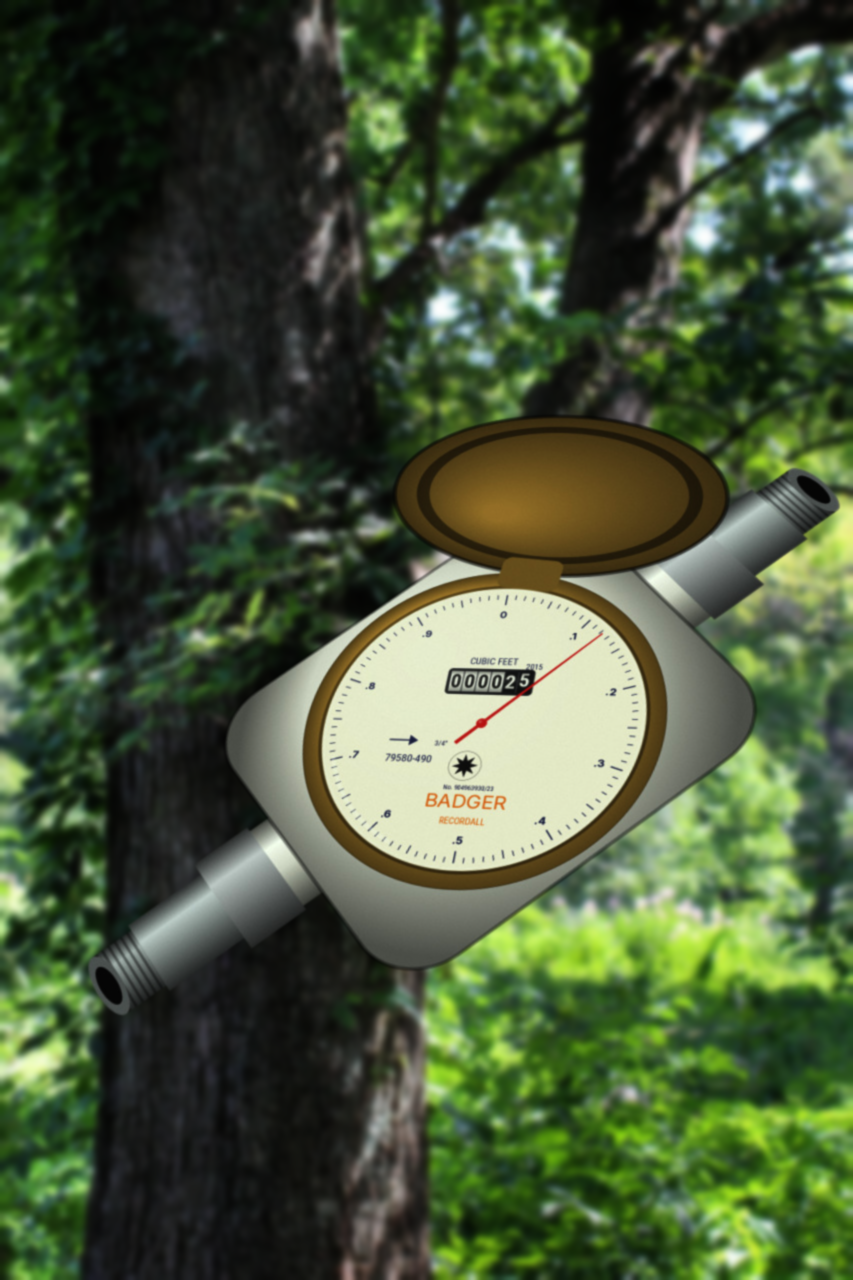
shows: 25.12 ft³
